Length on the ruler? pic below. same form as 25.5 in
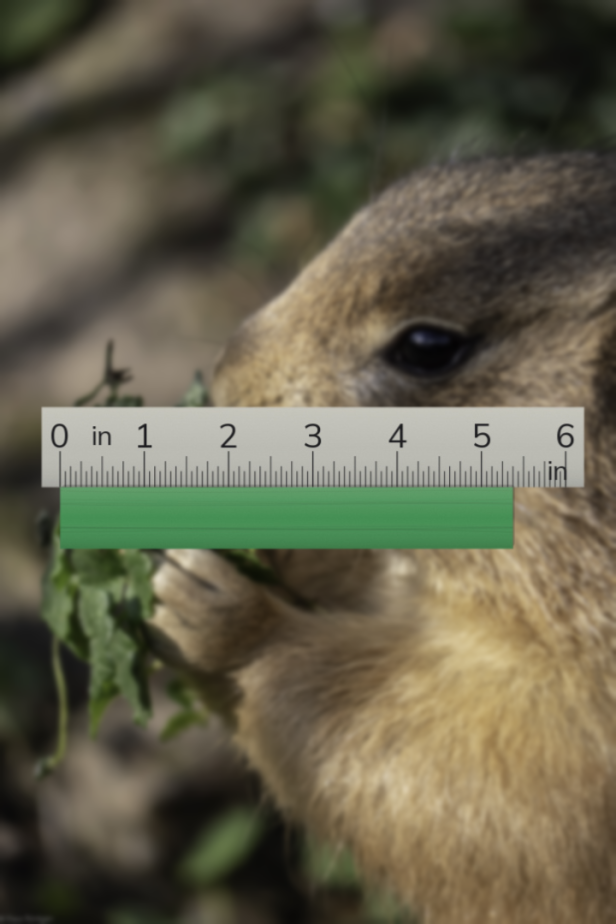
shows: 5.375 in
